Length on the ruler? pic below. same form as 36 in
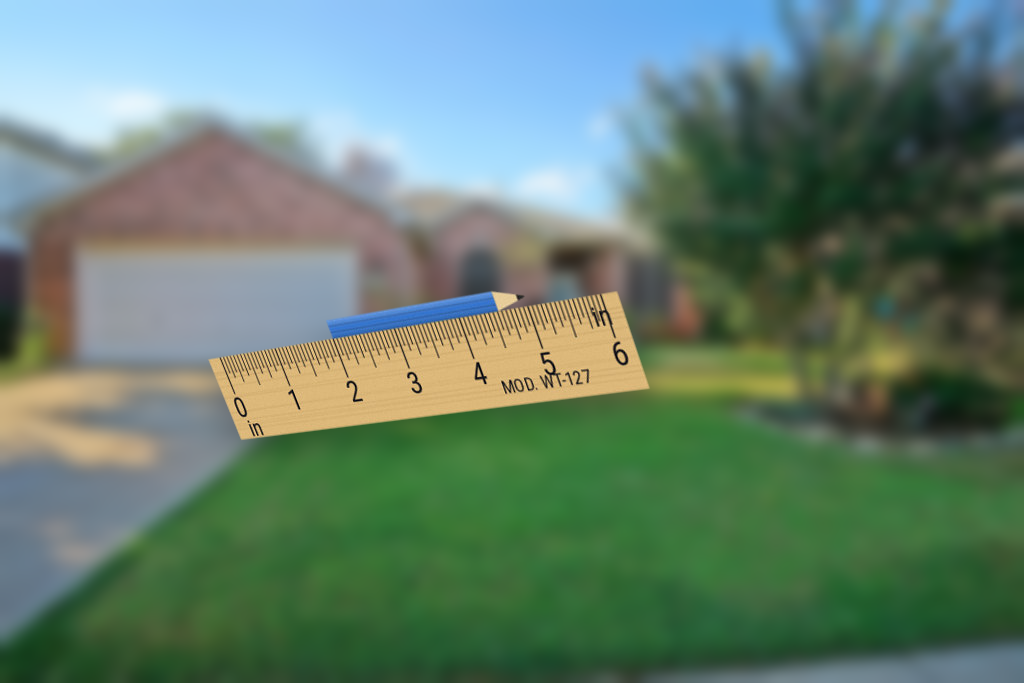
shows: 3 in
